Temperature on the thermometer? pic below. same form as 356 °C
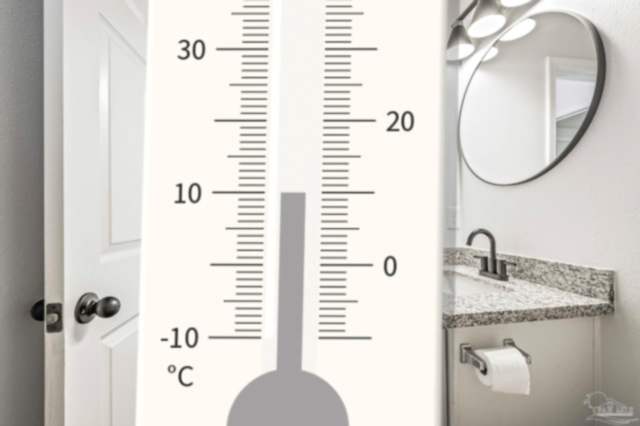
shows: 10 °C
